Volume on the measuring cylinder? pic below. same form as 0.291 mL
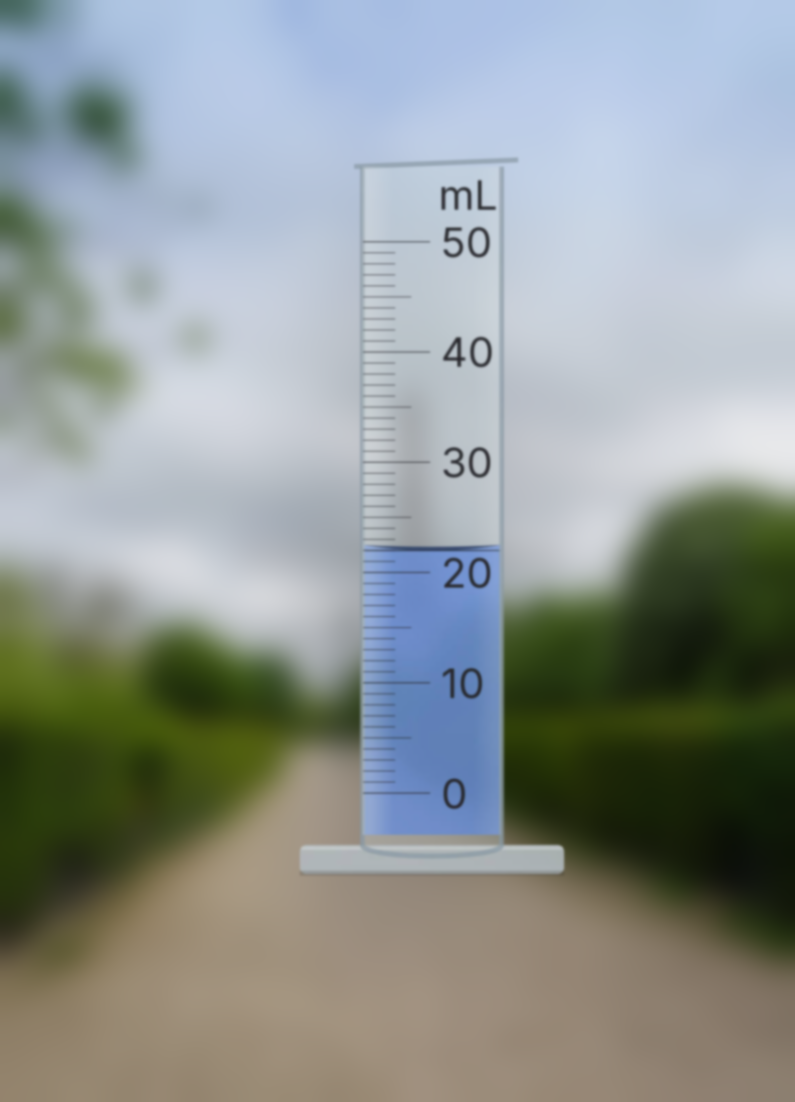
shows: 22 mL
